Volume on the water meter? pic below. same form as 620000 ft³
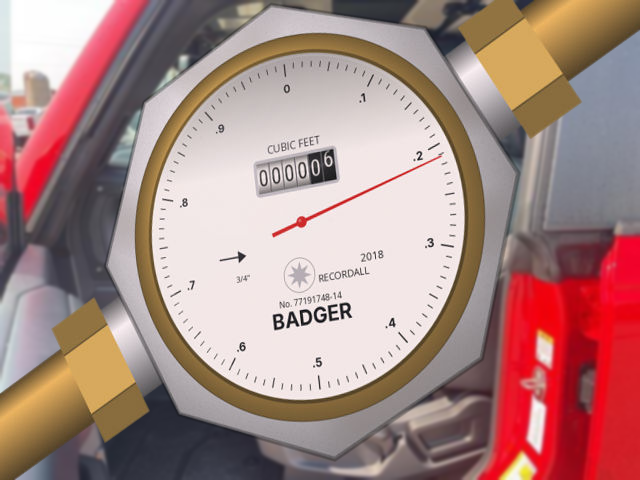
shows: 6.21 ft³
